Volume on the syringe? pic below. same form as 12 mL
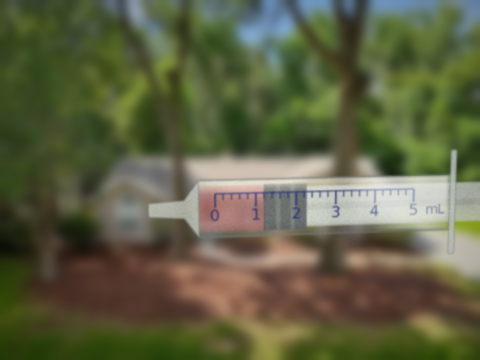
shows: 1.2 mL
